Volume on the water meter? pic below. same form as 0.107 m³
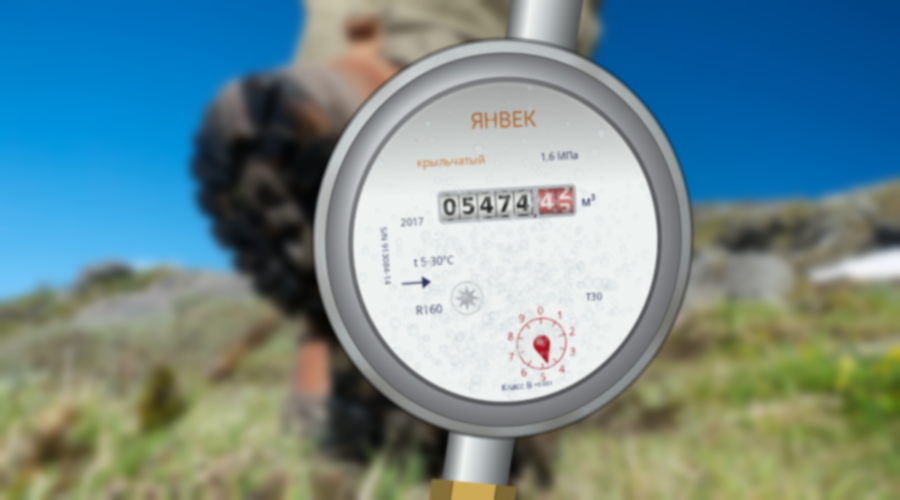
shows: 5474.424 m³
